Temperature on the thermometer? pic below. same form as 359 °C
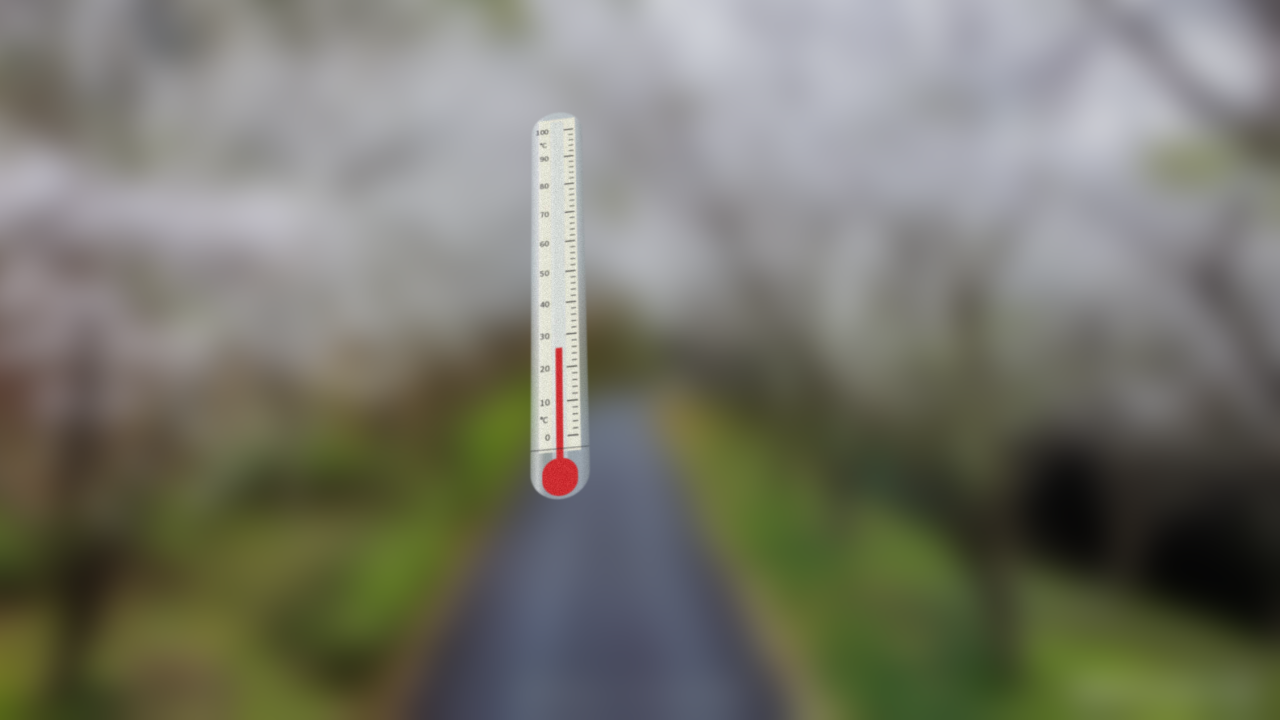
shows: 26 °C
